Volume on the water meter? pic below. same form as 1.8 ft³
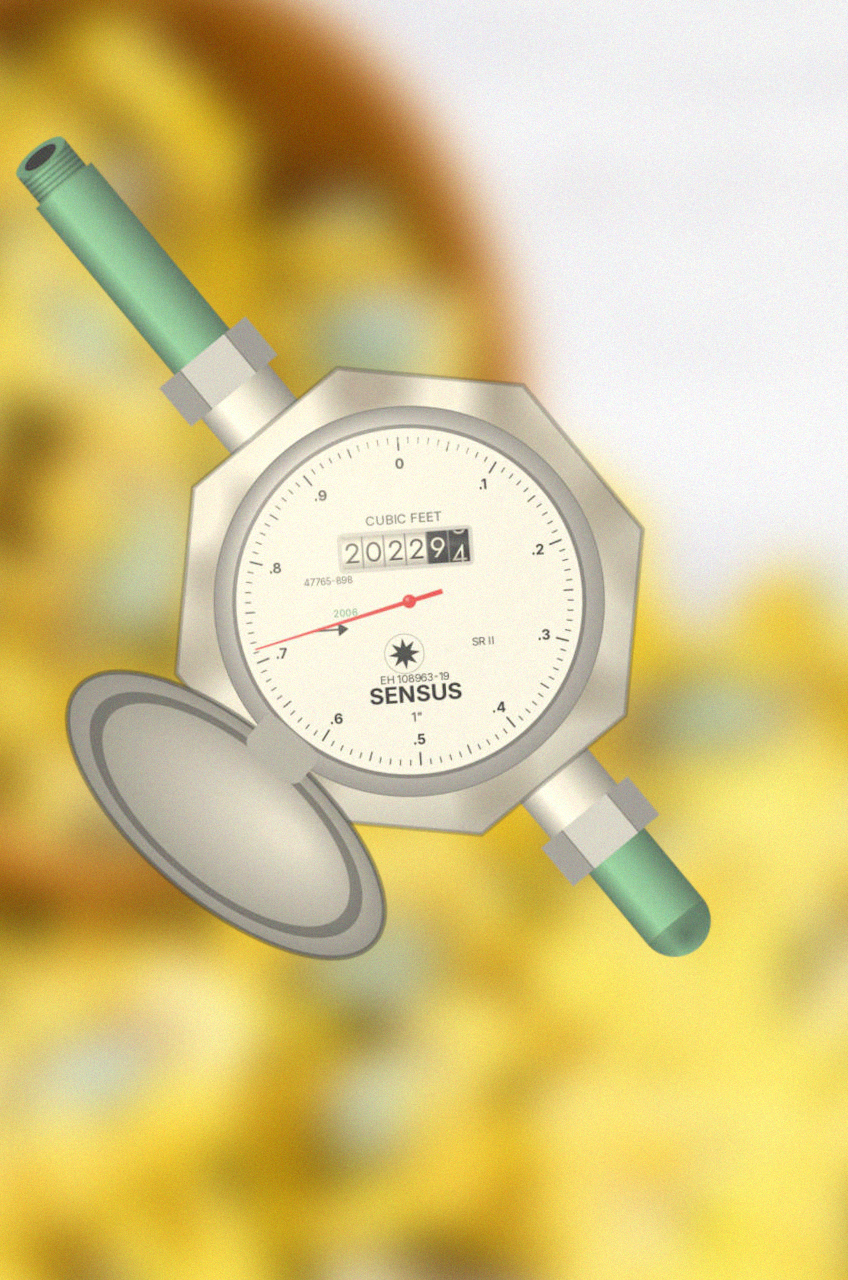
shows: 202293.71 ft³
